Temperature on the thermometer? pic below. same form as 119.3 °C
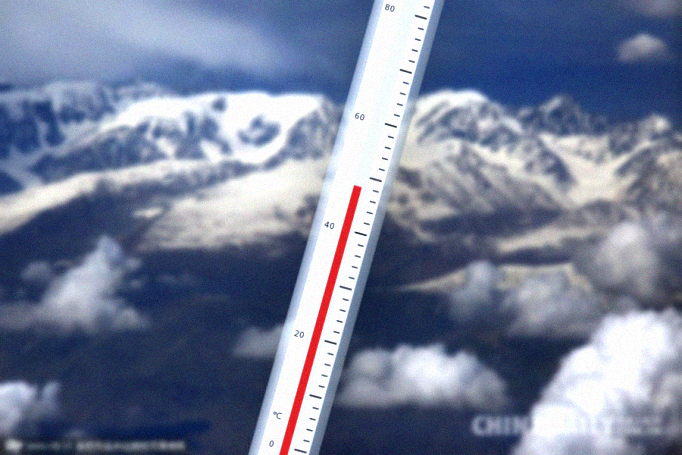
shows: 48 °C
